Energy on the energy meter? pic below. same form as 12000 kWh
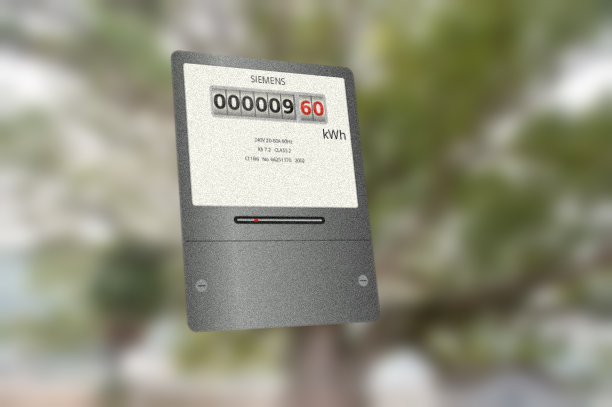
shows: 9.60 kWh
